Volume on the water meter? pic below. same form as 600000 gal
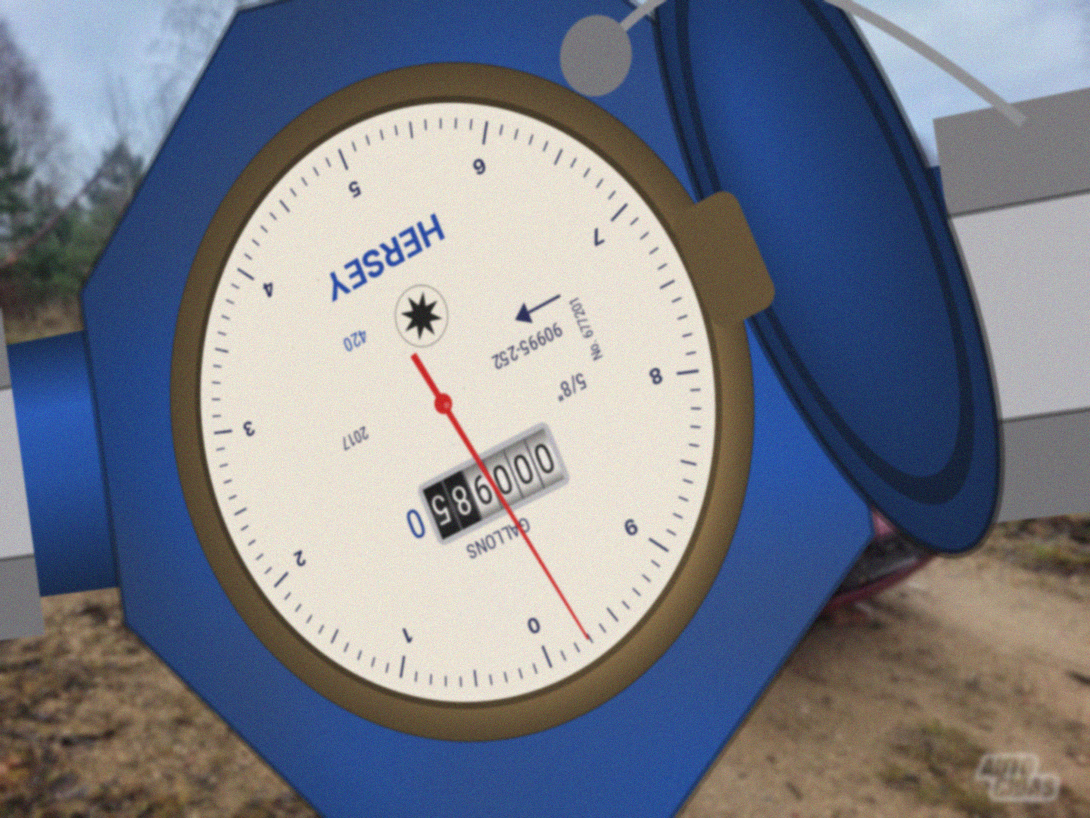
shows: 9849.7 gal
